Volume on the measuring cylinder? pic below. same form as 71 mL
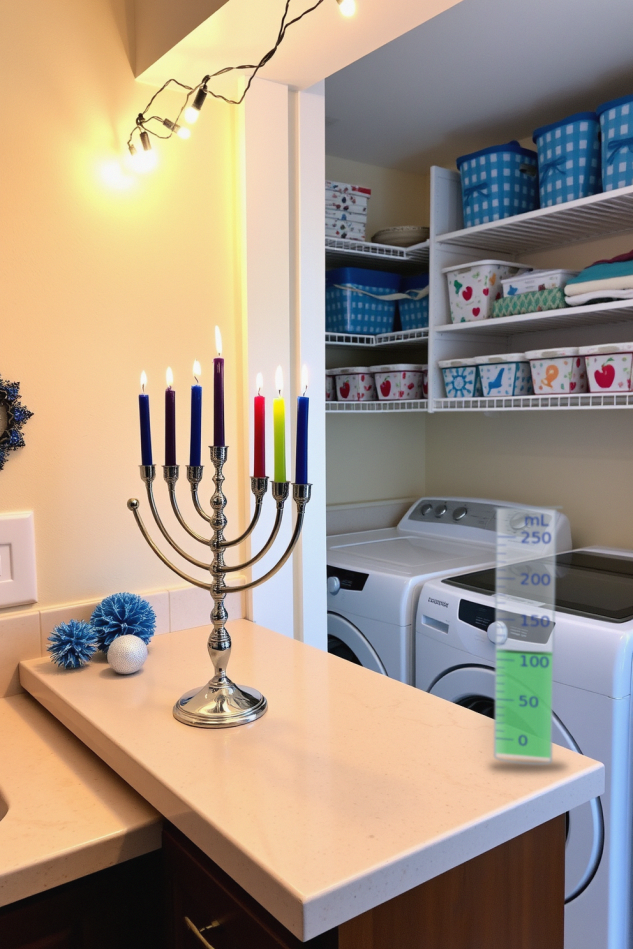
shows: 110 mL
